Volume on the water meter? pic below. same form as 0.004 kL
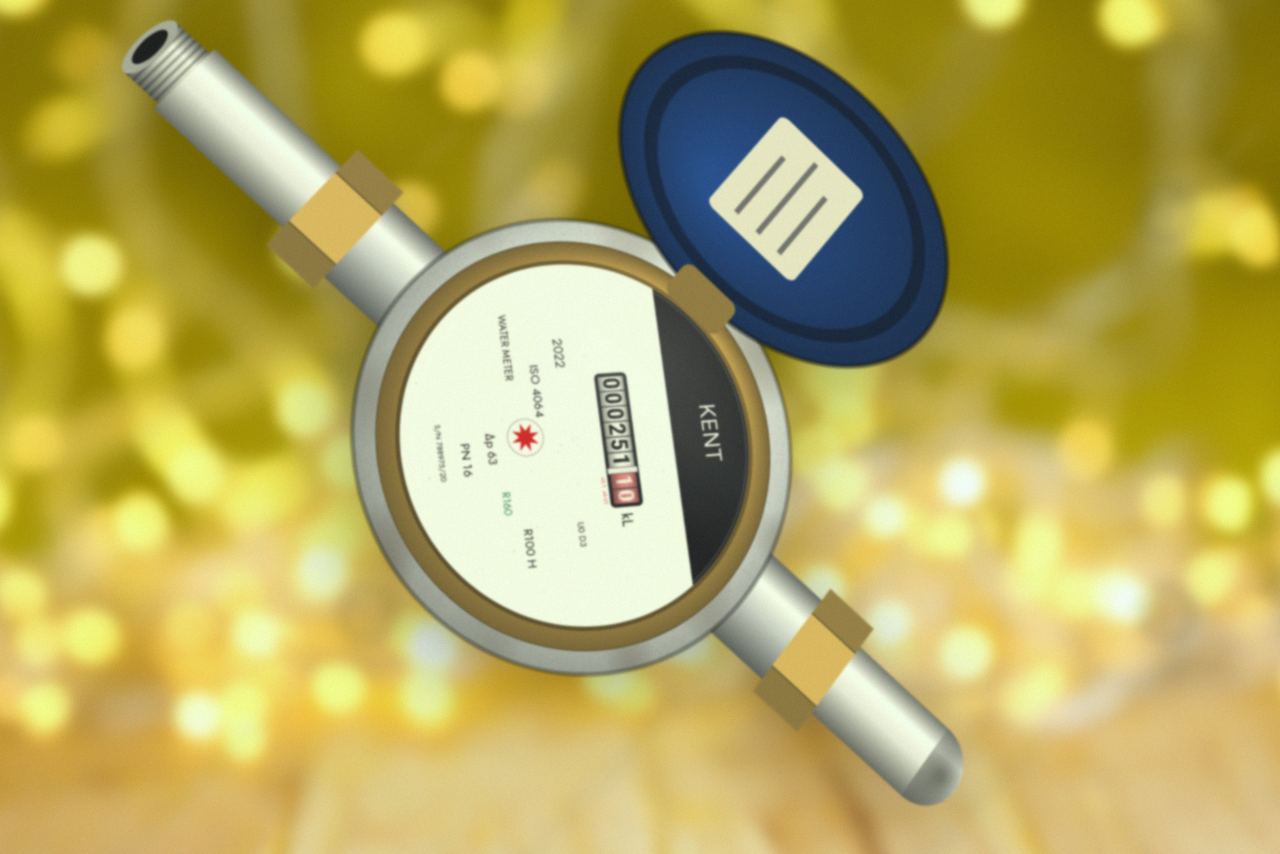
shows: 251.10 kL
